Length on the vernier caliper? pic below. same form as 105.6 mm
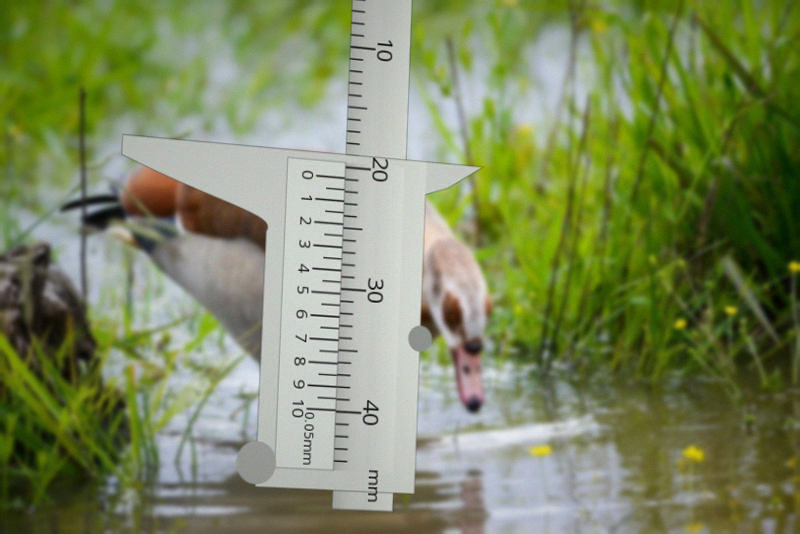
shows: 20.9 mm
